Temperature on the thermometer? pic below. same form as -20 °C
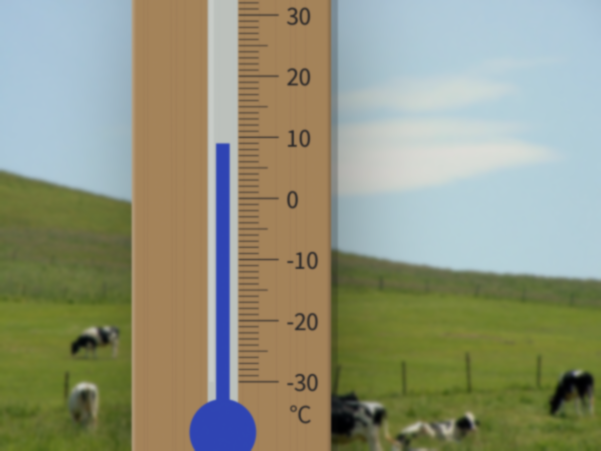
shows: 9 °C
